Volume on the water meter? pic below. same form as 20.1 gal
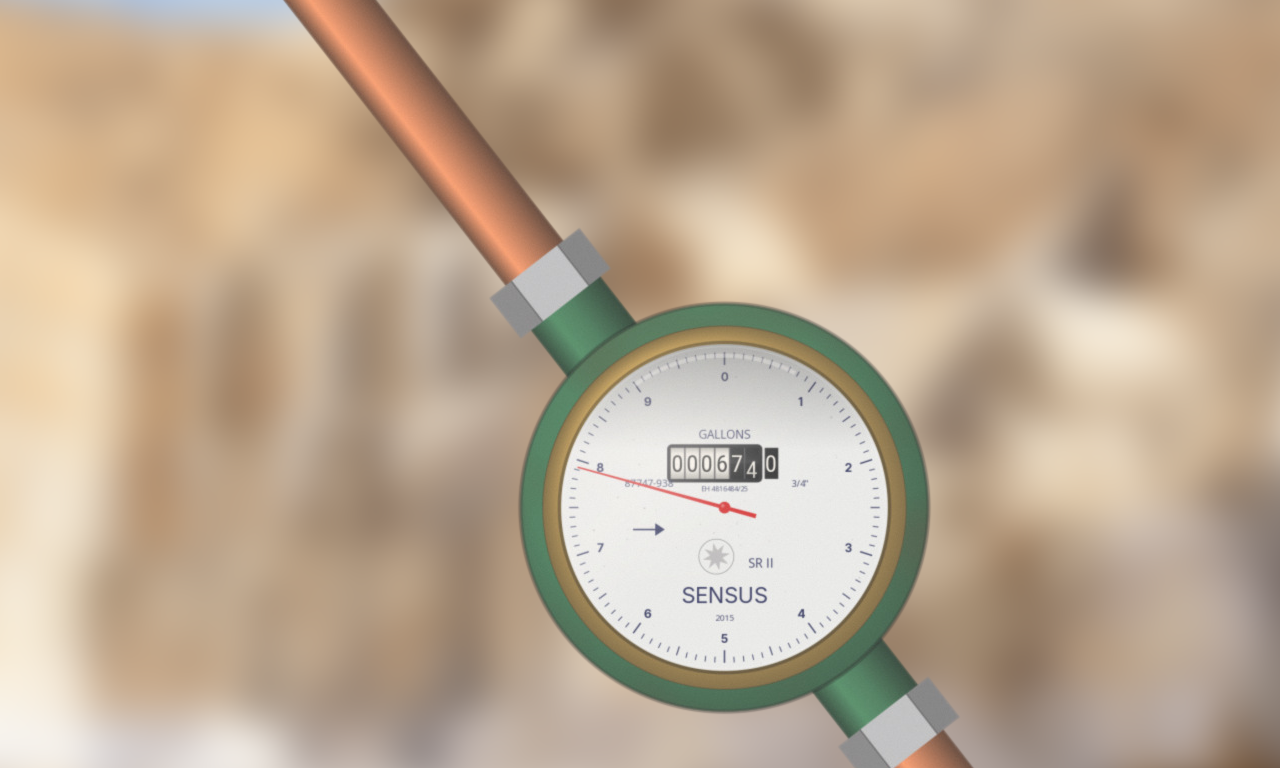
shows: 6737.9 gal
